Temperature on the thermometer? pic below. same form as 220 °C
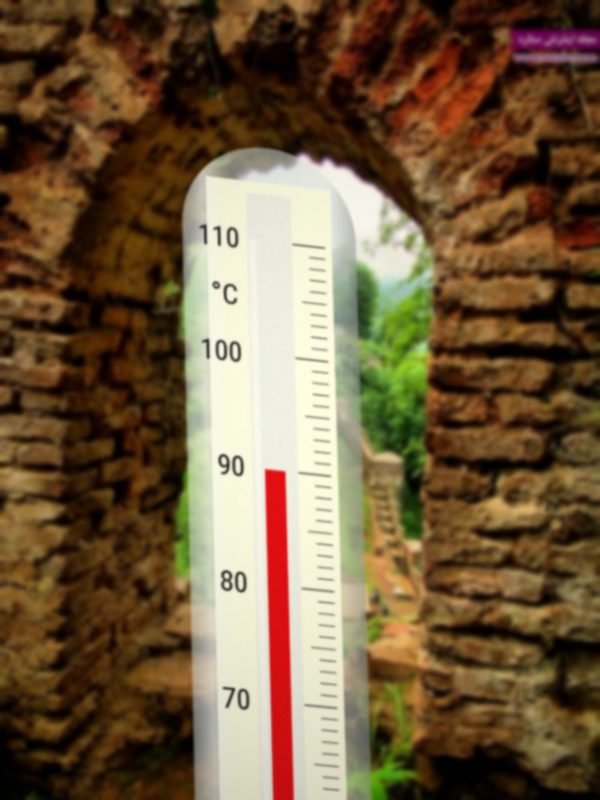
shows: 90 °C
